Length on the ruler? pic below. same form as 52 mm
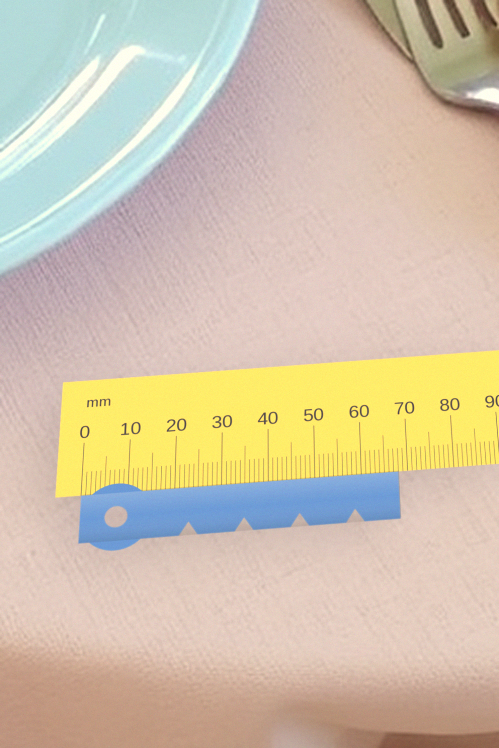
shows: 68 mm
